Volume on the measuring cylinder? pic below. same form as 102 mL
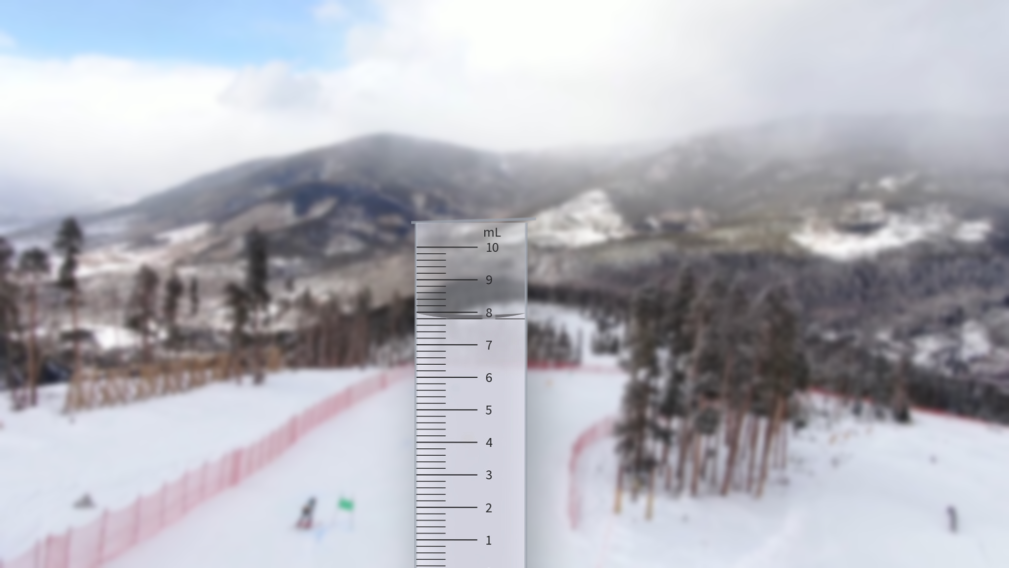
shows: 7.8 mL
